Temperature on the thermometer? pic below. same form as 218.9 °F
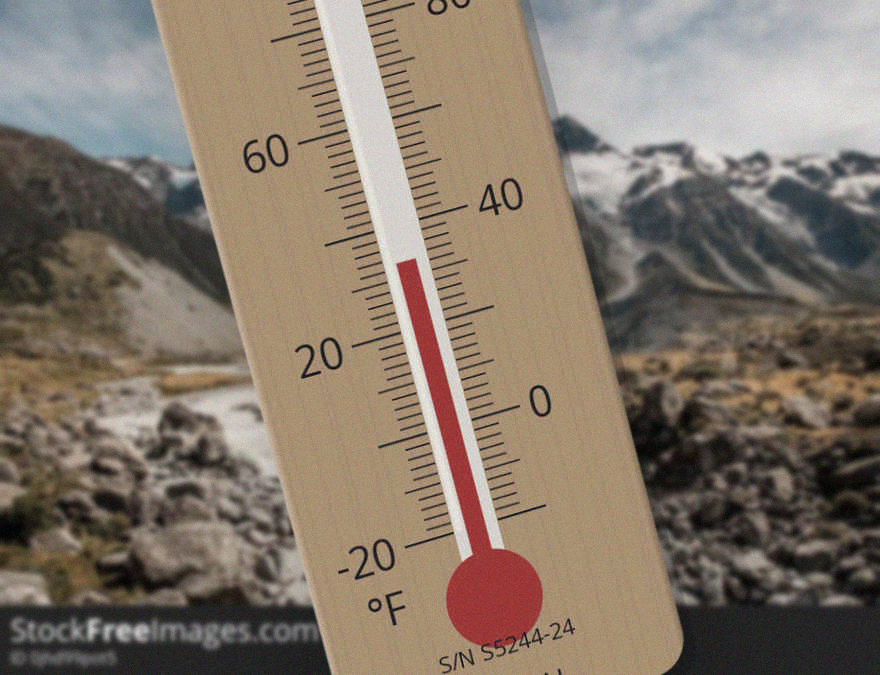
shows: 33 °F
